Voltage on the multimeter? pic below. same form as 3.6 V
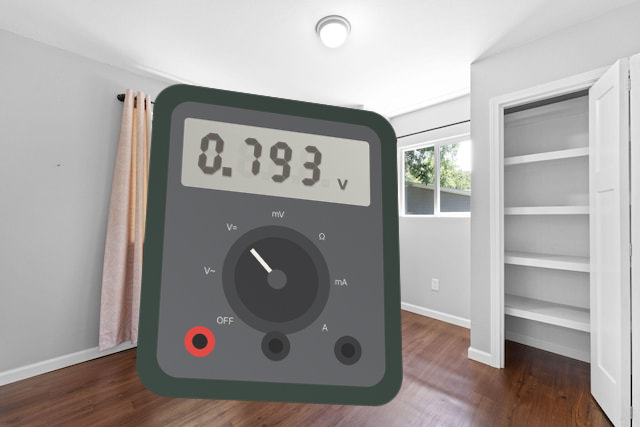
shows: 0.793 V
